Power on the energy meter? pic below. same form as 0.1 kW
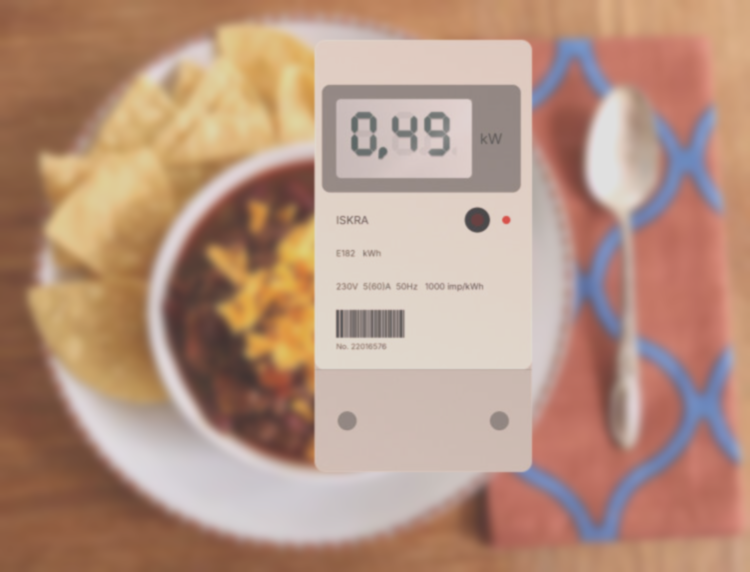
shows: 0.49 kW
